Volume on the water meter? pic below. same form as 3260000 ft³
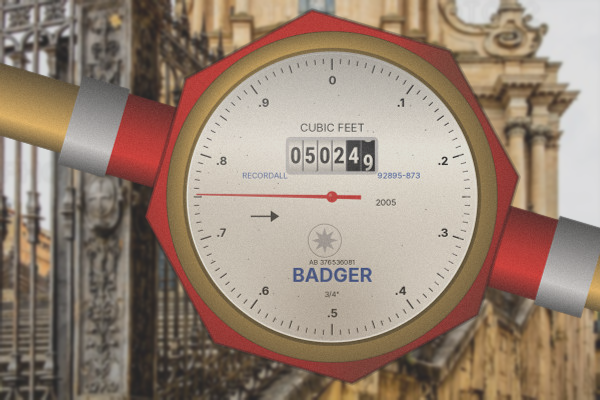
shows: 50248.75 ft³
